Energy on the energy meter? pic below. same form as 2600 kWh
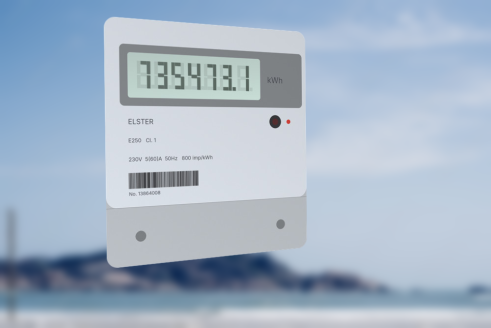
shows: 735473.1 kWh
